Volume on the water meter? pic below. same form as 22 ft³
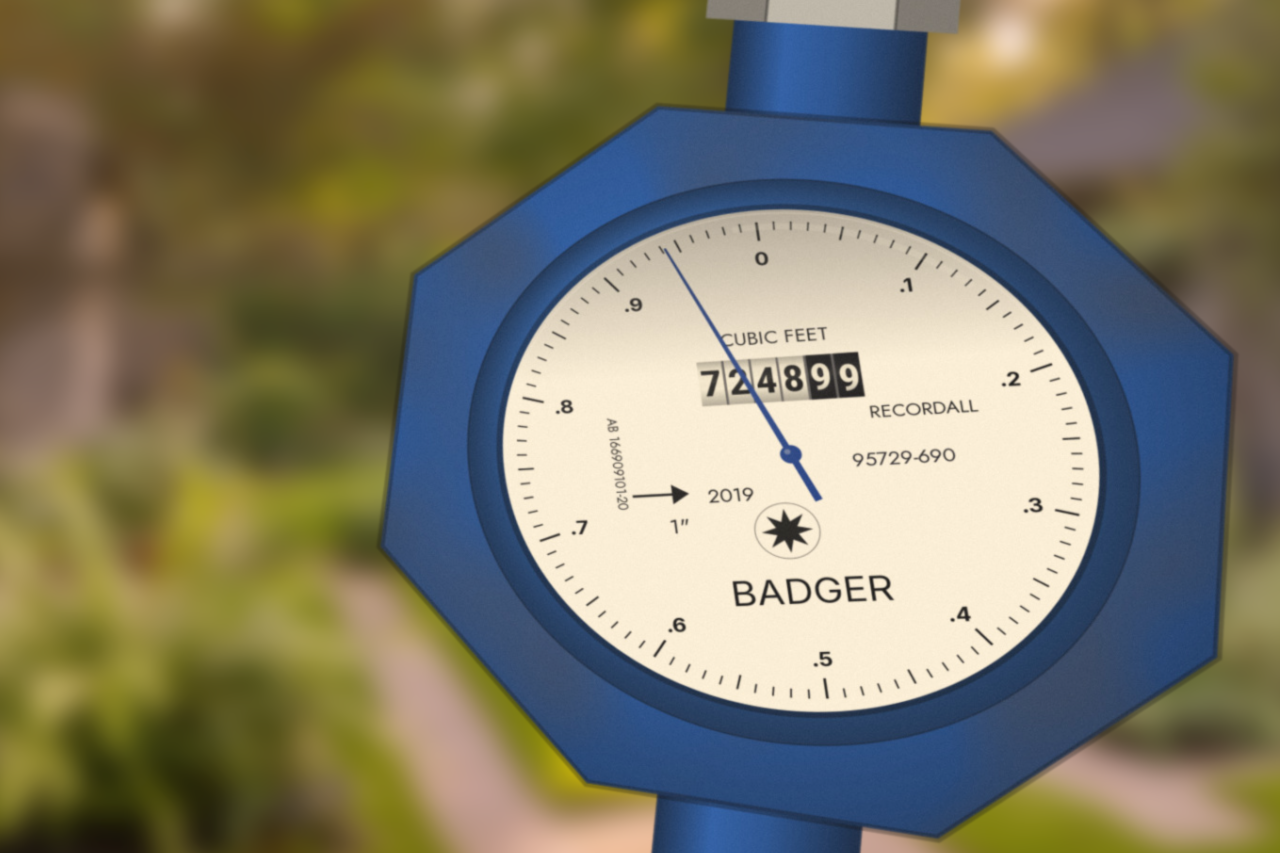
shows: 724898.94 ft³
